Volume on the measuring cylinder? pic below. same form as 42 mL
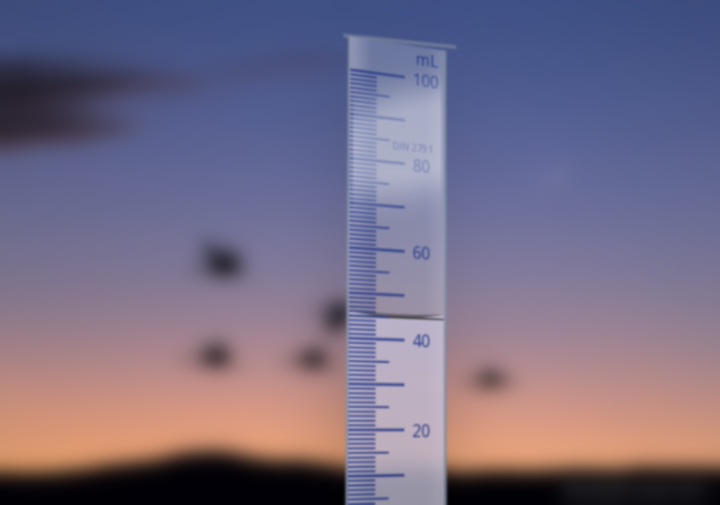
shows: 45 mL
